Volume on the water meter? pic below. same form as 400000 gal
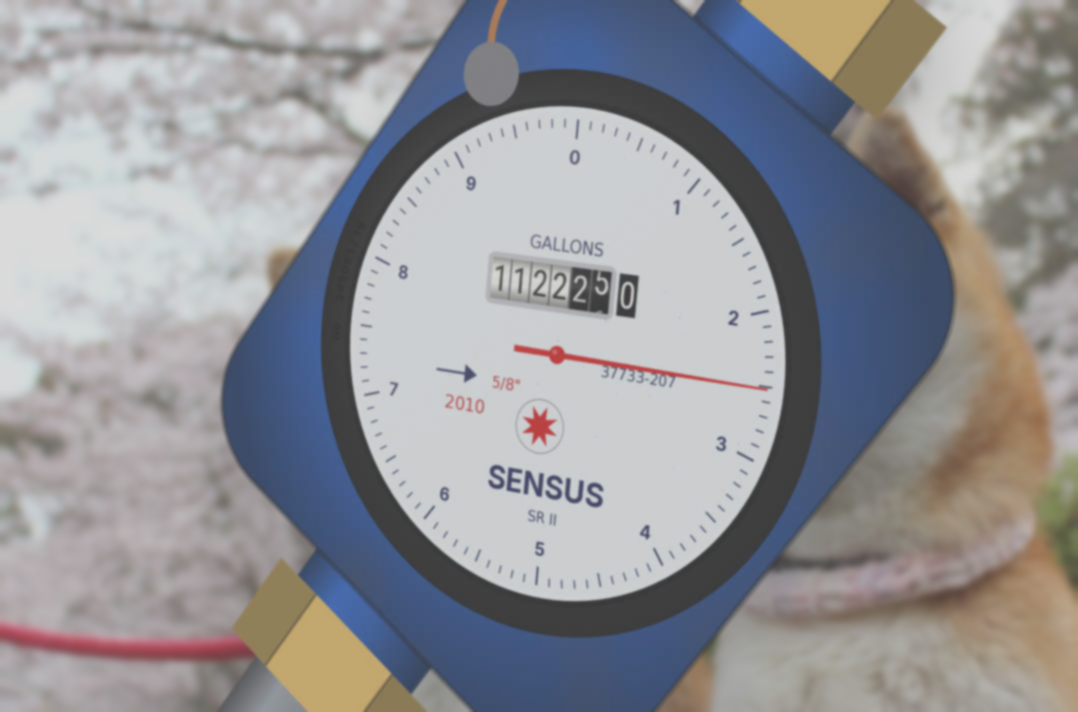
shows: 1122252.5 gal
